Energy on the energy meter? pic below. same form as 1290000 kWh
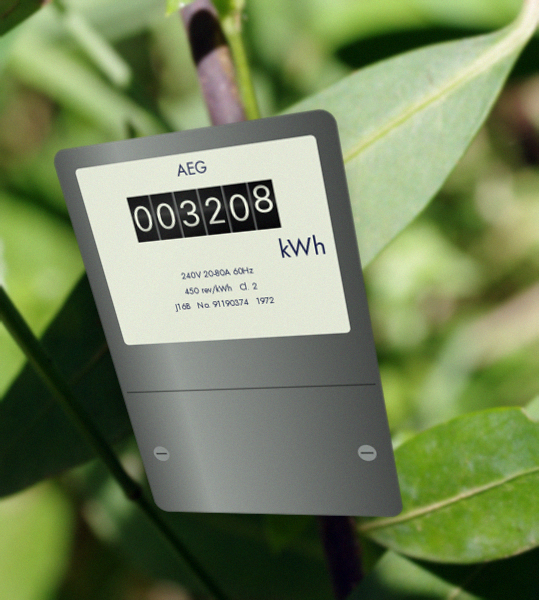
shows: 3208 kWh
